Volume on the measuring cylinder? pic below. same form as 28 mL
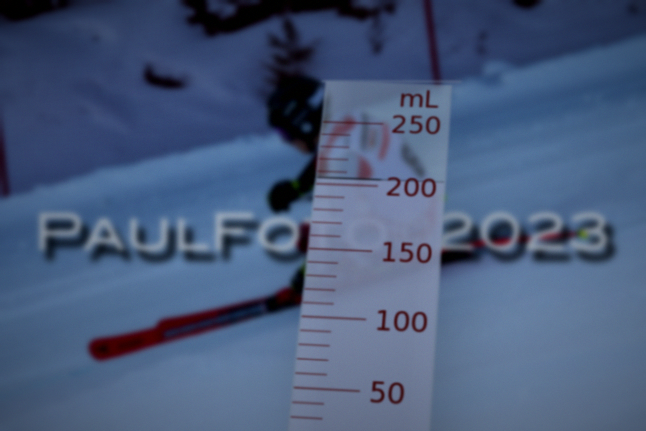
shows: 205 mL
